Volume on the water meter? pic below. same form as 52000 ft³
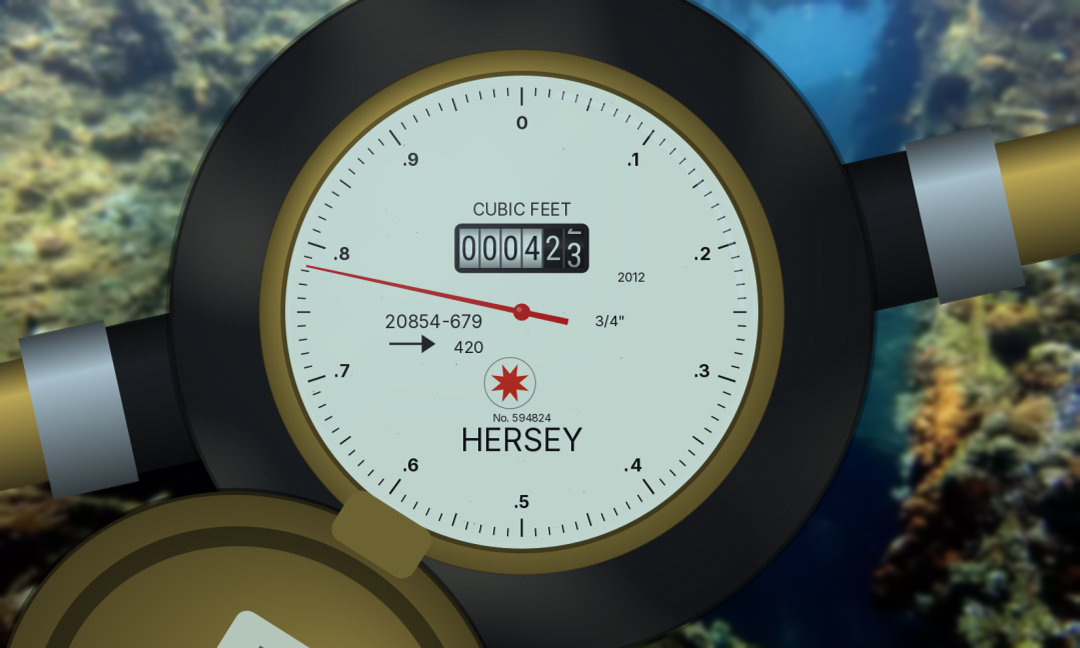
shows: 422.78 ft³
